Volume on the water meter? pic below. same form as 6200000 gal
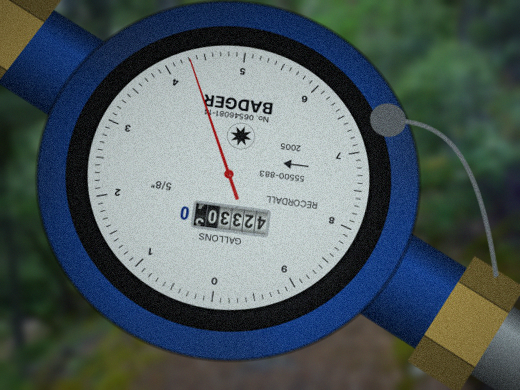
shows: 4233034.3 gal
